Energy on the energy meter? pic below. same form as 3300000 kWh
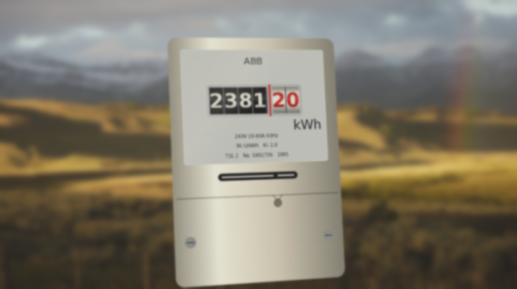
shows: 2381.20 kWh
